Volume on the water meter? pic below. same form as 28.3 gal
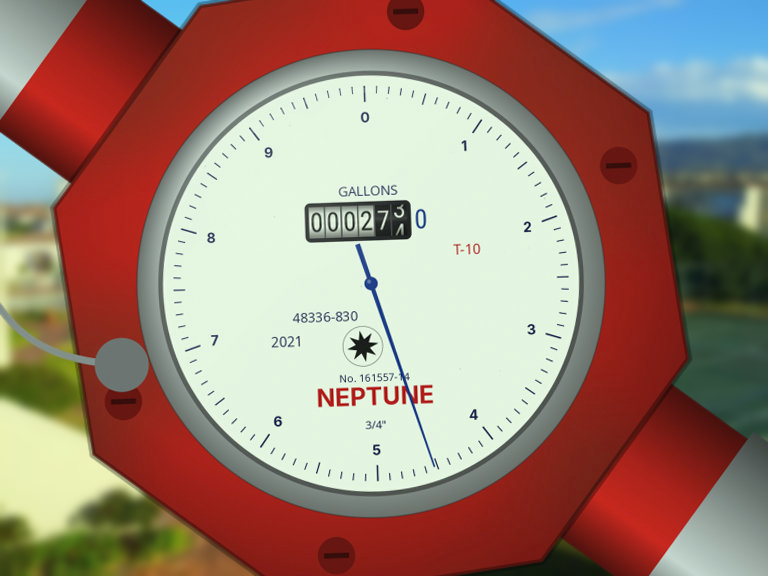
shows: 2734.5 gal
